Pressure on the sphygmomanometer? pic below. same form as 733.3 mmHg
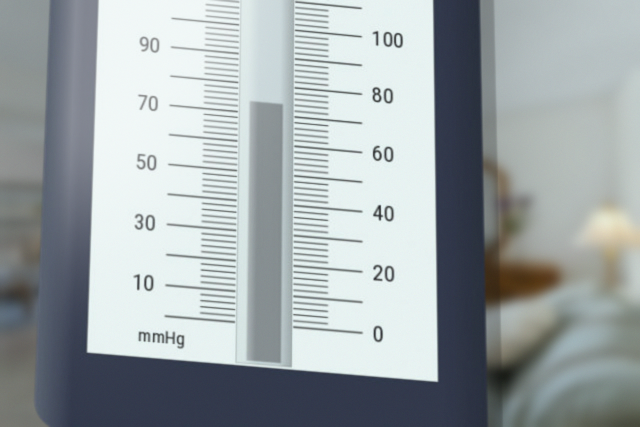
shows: 74 mmHg
